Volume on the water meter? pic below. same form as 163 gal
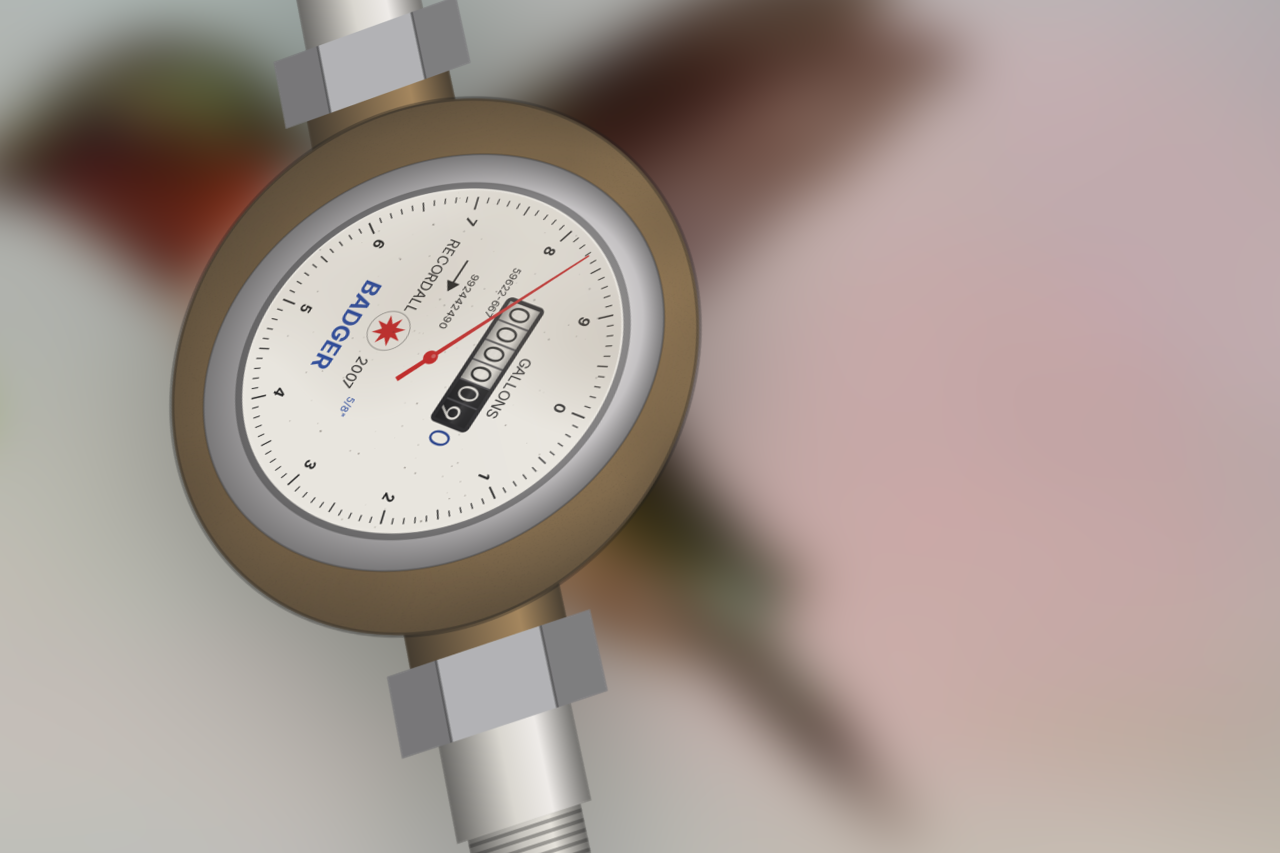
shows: 88.3 gal
